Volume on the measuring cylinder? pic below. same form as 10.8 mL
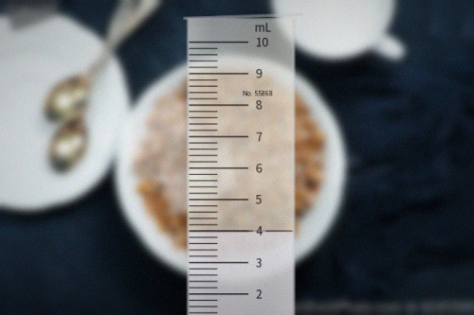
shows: 4 mL
